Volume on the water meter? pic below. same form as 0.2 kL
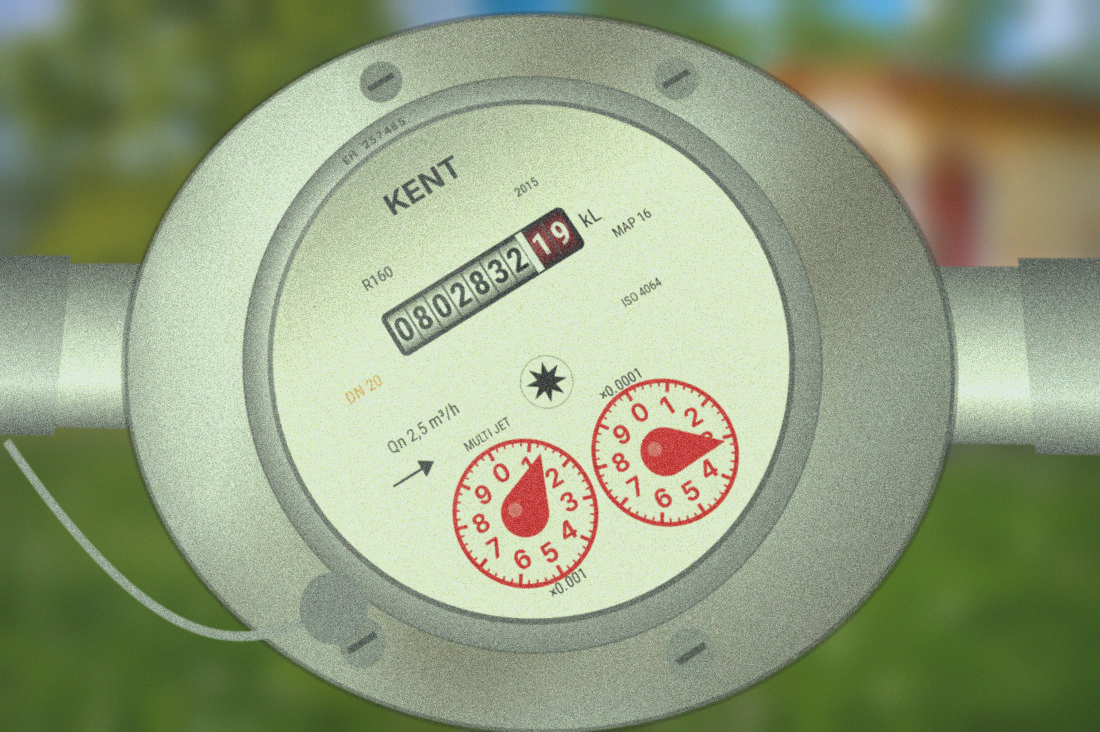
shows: 802832.1913 kL
